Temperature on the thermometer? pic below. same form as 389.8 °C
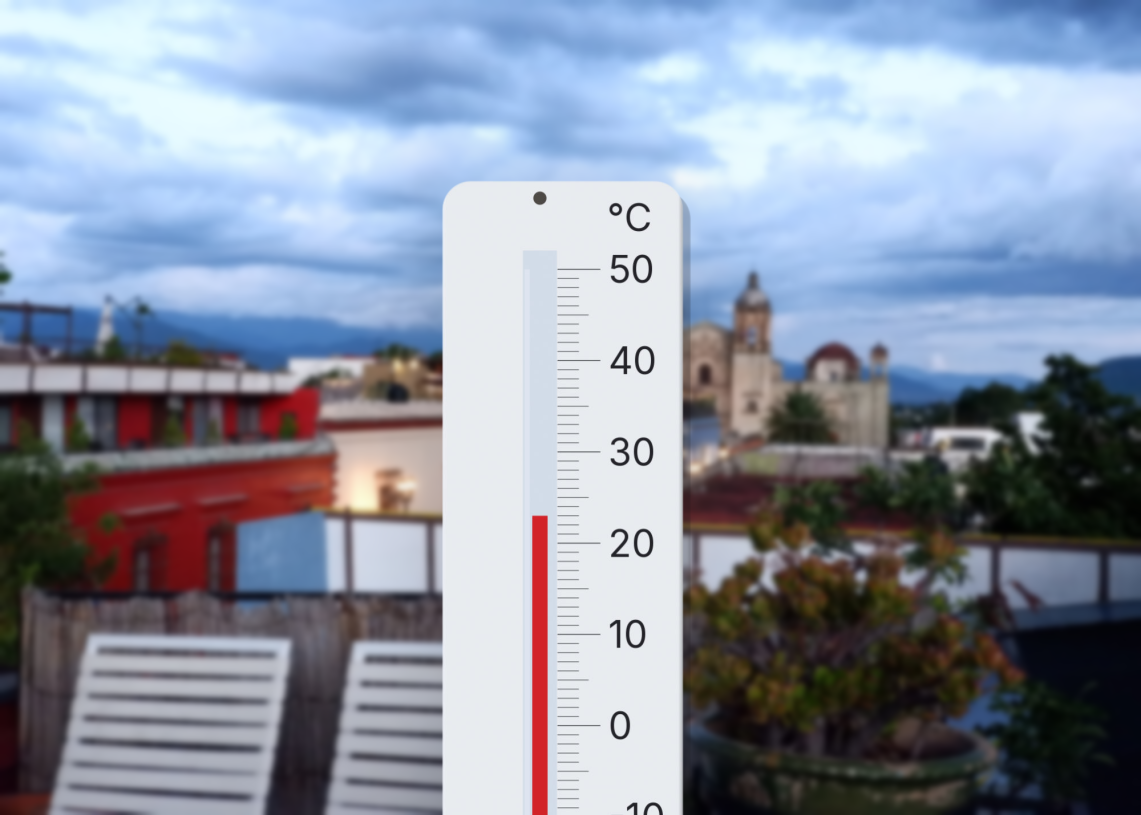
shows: 23 °C
